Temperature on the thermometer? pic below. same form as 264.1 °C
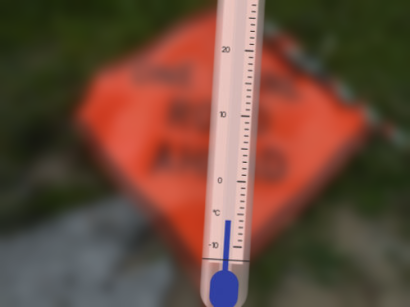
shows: -6 °C
